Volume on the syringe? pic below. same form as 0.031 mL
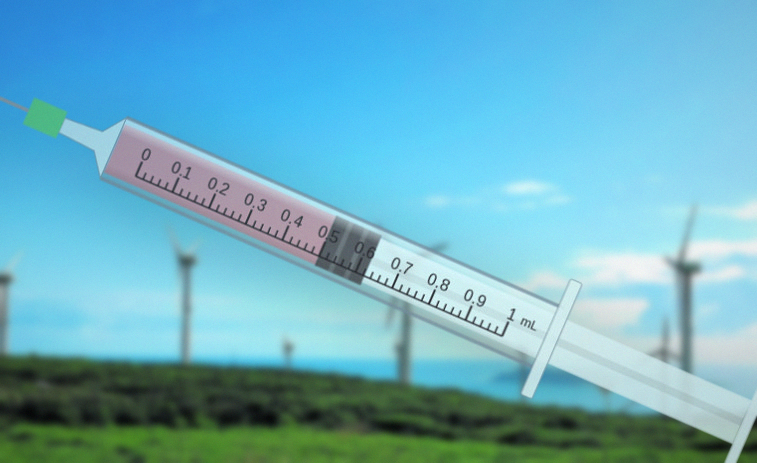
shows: 0.5 mL
